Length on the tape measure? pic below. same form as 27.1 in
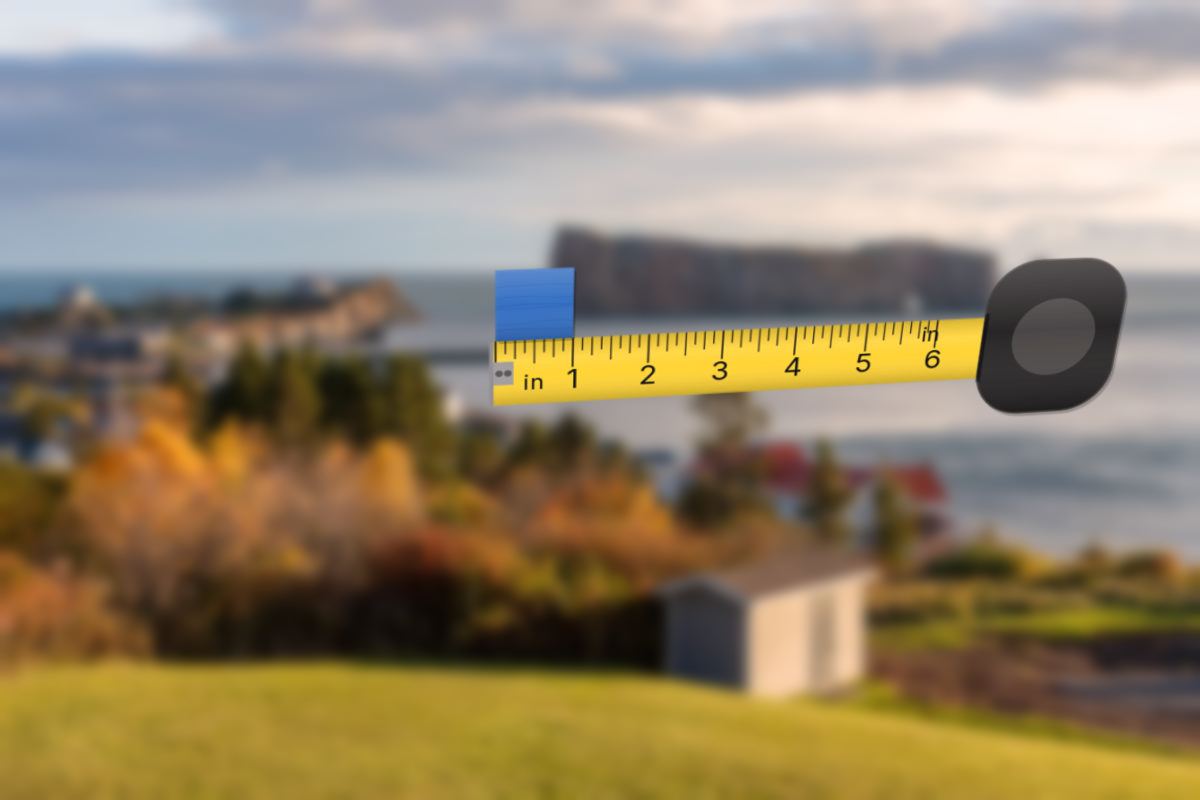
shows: 1 in
